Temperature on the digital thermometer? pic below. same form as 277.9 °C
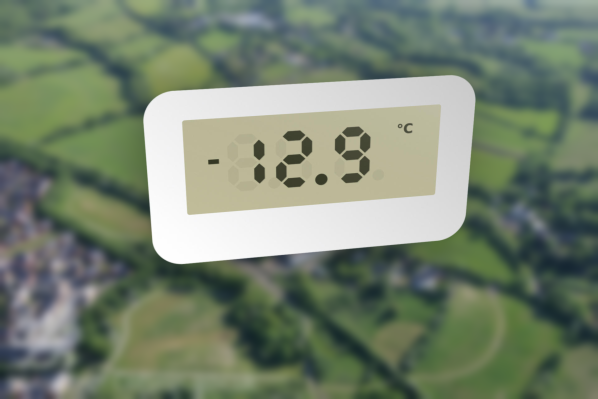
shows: -12.9 °C
